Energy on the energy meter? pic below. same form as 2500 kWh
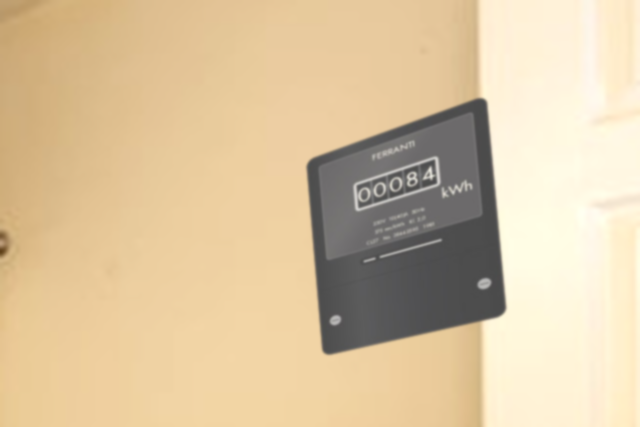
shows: 84 kWh
